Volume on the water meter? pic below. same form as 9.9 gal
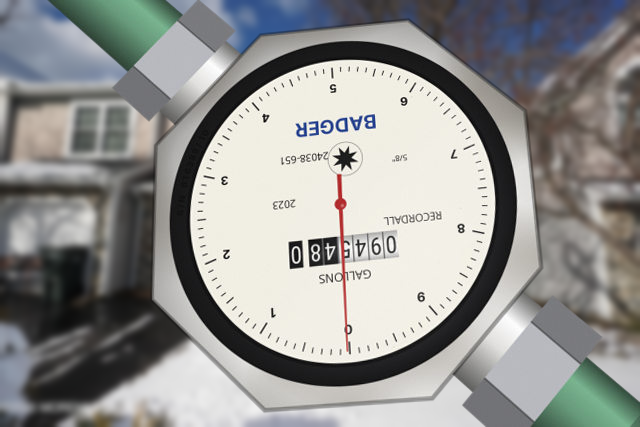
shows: 945480.0 gal
